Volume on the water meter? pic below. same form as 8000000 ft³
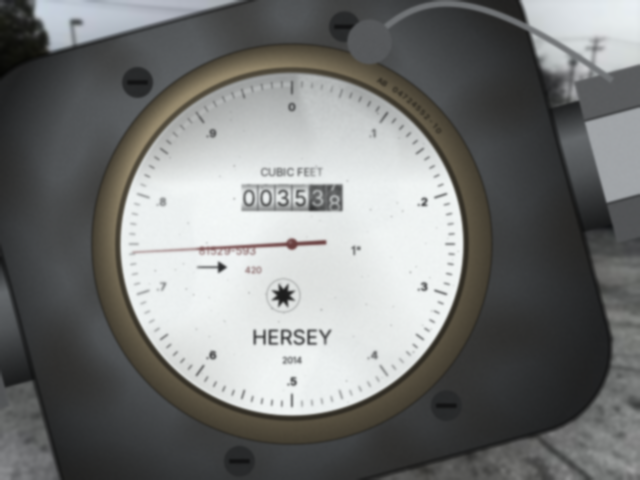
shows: 3537.74 ft³
